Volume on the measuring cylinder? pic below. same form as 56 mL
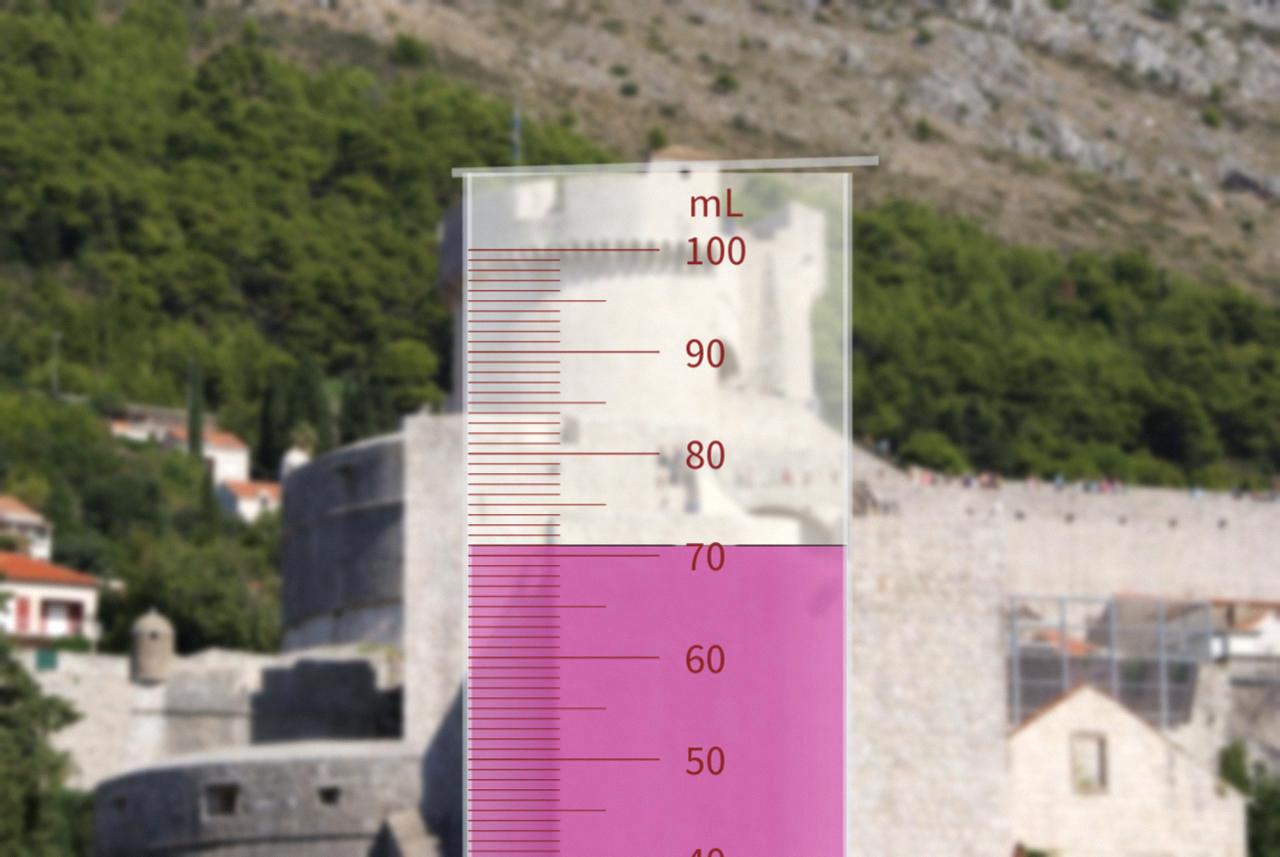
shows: 71 mL
